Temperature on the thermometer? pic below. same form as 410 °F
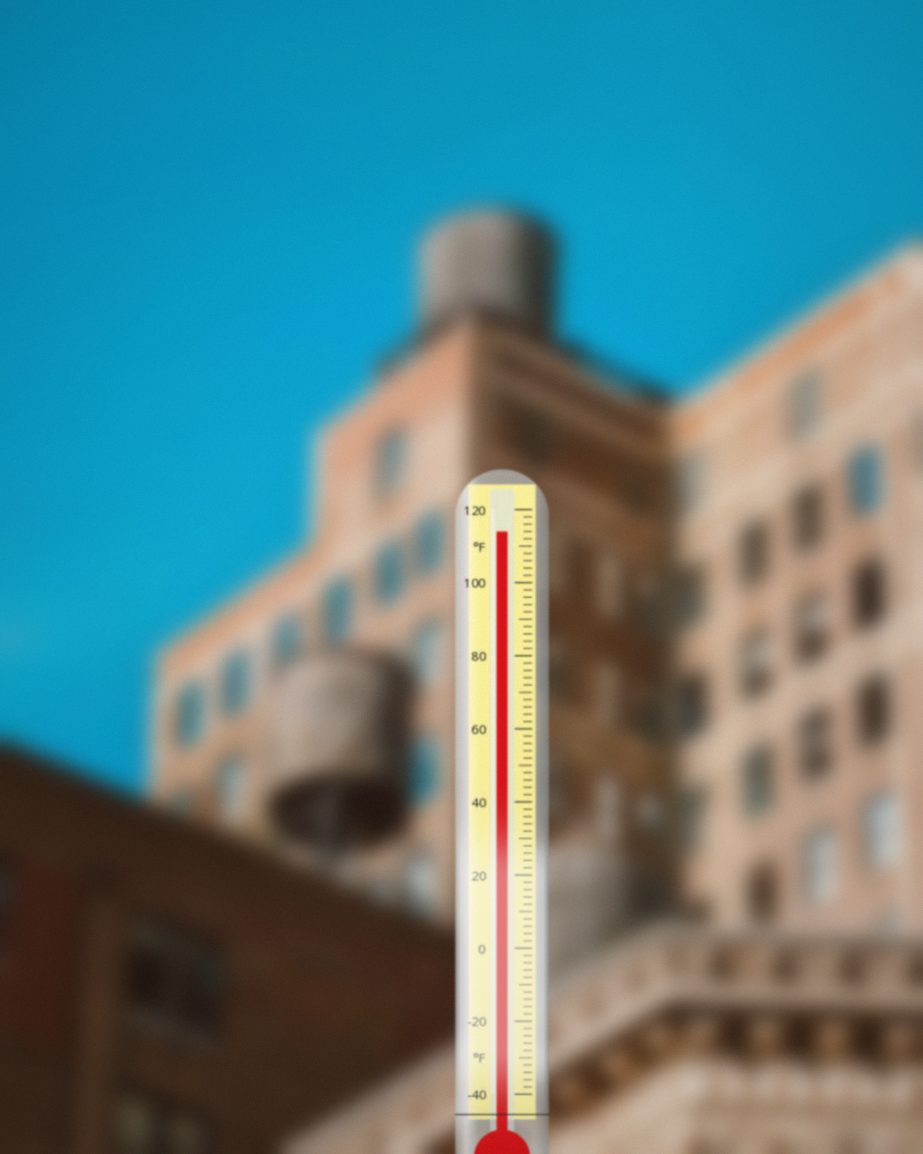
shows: 114 °F
